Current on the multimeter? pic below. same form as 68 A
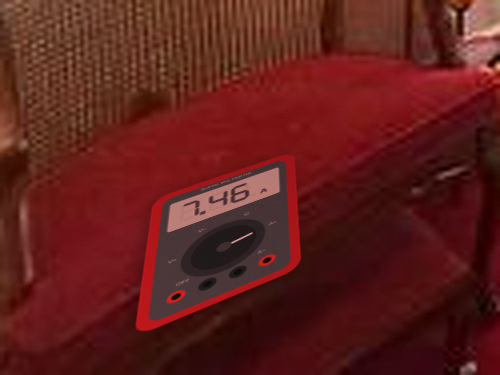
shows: 7.46 A
